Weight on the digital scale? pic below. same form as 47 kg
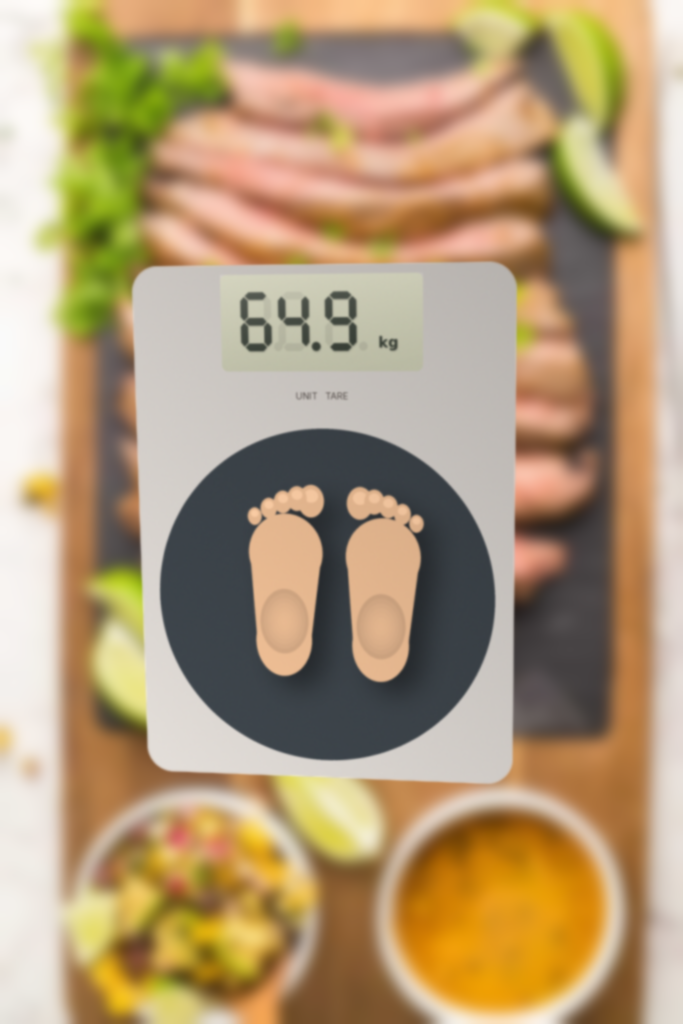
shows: 64.9 kg
